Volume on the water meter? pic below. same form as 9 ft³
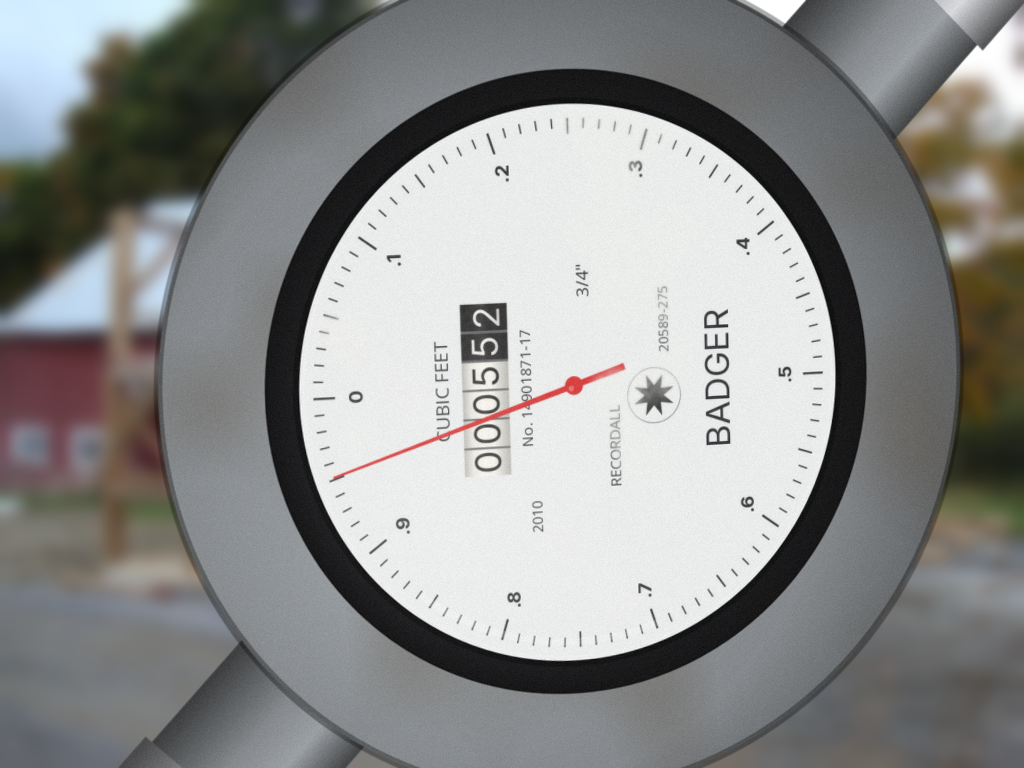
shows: 551.95 ft³
